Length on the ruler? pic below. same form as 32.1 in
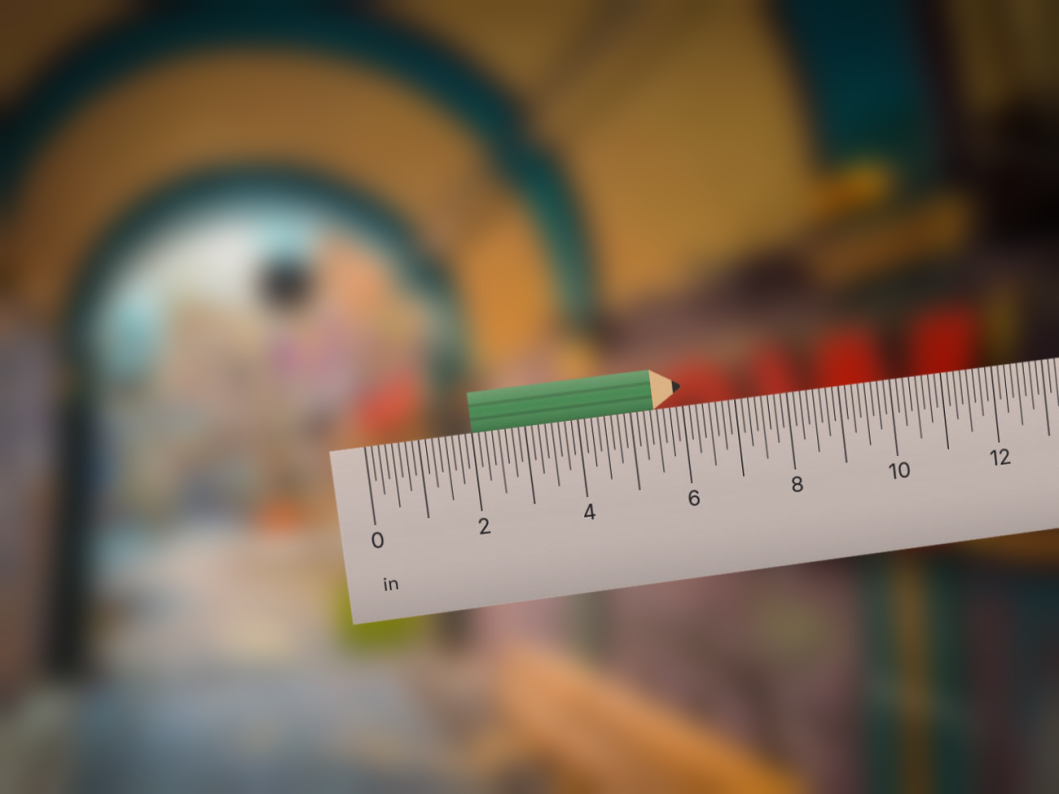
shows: 4 in
